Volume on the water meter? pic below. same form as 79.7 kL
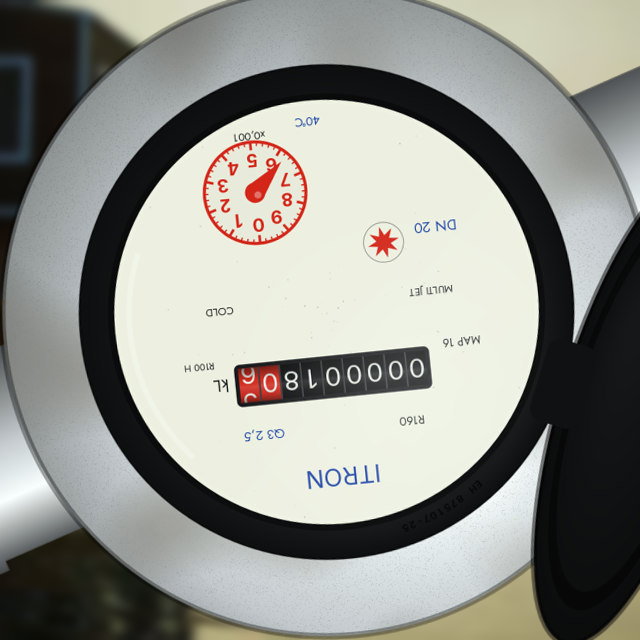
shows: 18.056 kL
